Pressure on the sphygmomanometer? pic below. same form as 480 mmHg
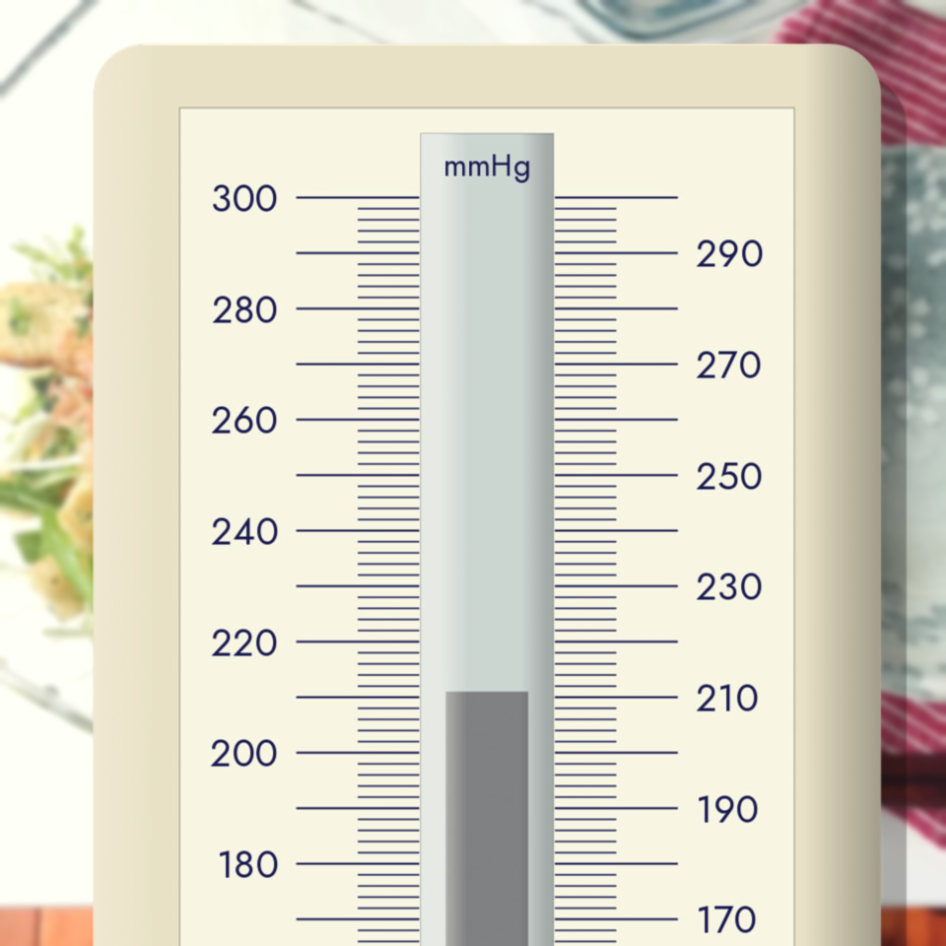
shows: 211 mmHg
